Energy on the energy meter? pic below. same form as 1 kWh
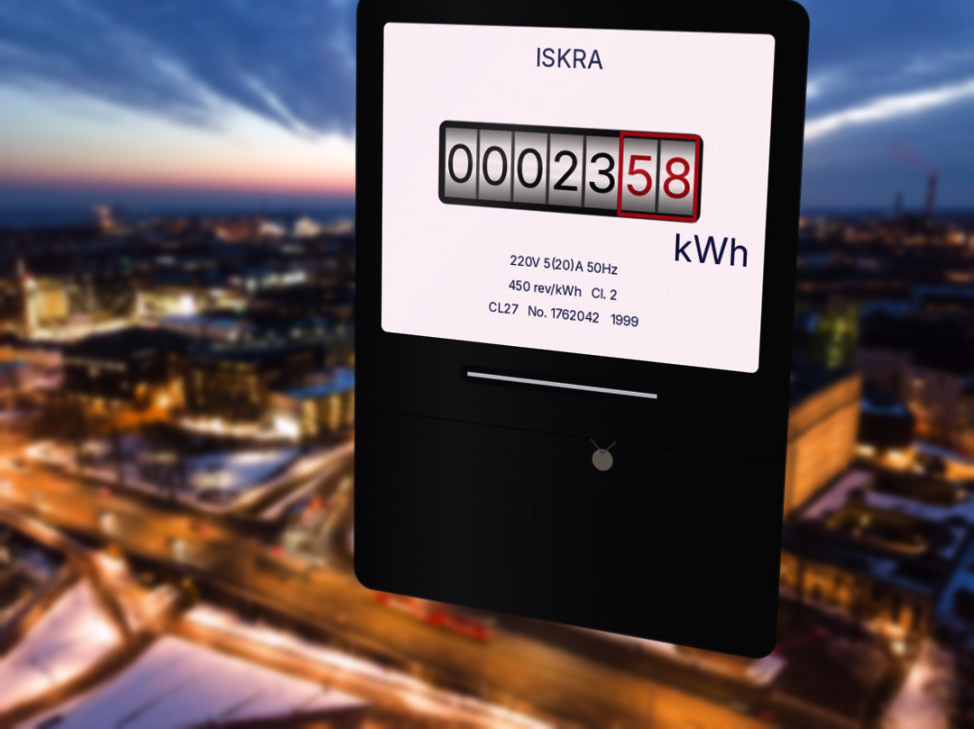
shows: 23.58 kWh
